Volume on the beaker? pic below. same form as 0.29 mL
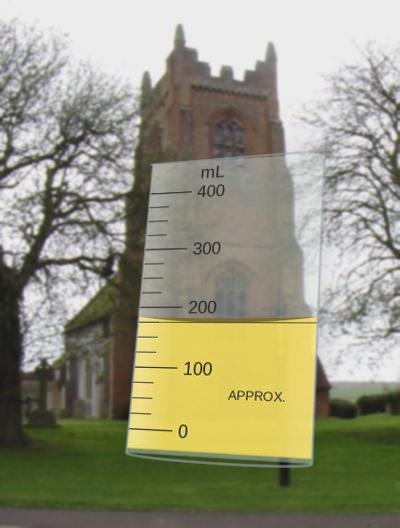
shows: 175 mL
